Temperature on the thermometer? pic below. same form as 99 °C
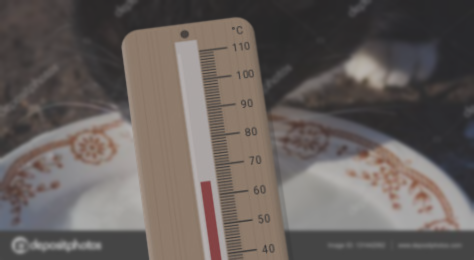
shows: 65 °C
